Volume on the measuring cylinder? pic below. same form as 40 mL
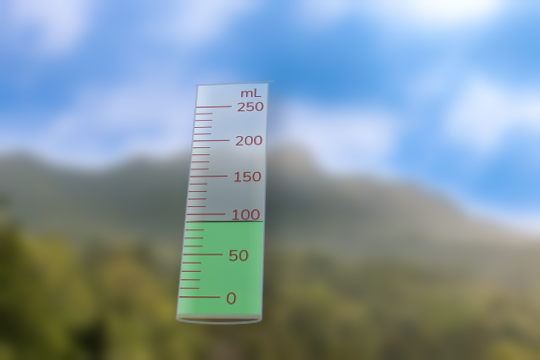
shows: 90 mL
